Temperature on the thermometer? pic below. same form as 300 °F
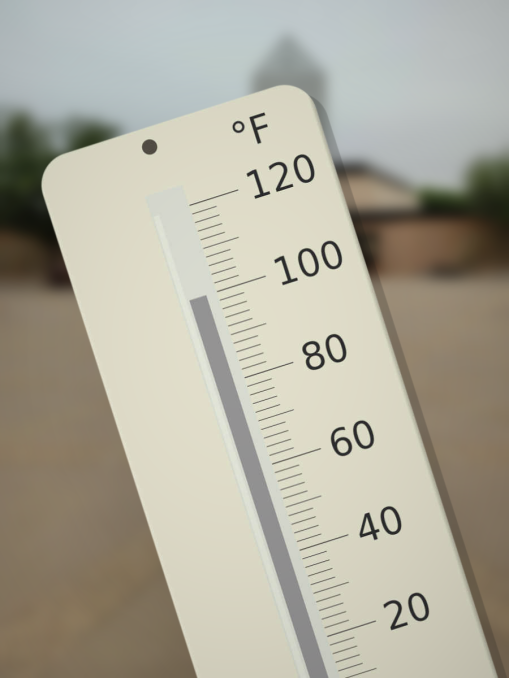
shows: 100 °F
